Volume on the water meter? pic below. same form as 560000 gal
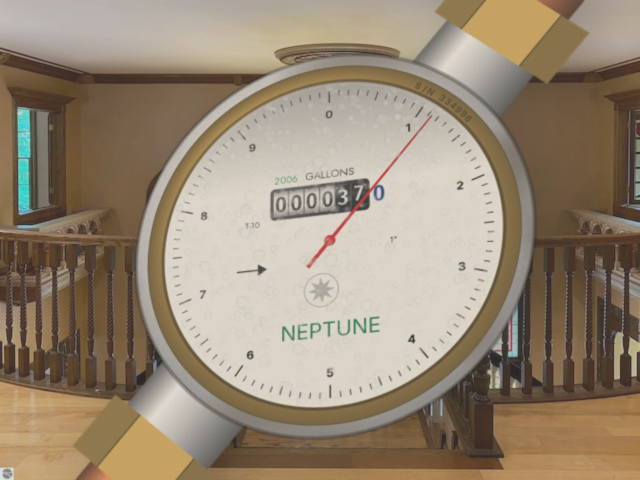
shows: 371.1 gal
